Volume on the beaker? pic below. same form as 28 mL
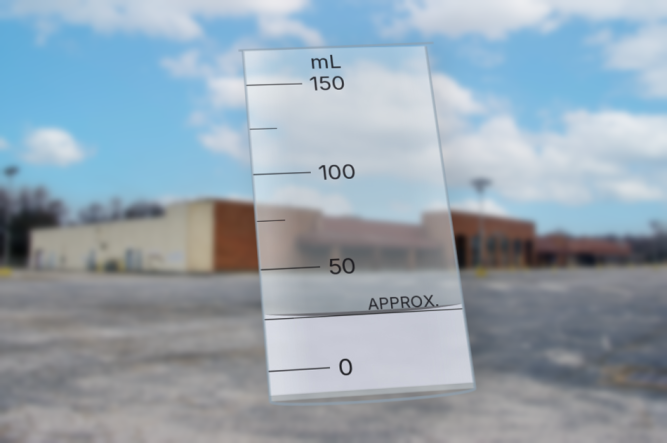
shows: 25 mL
